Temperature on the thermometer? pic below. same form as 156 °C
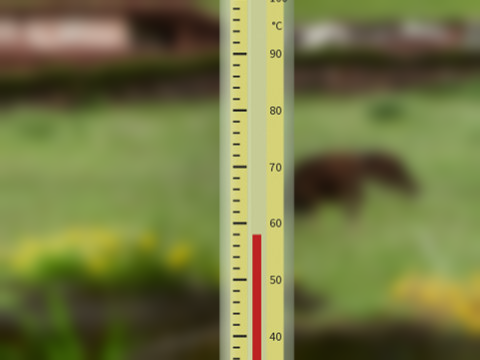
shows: 58 °C
